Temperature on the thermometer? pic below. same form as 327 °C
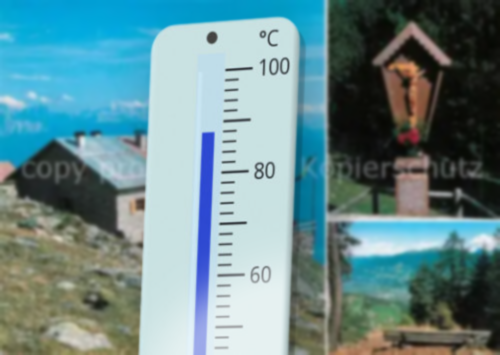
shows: 88 °C
